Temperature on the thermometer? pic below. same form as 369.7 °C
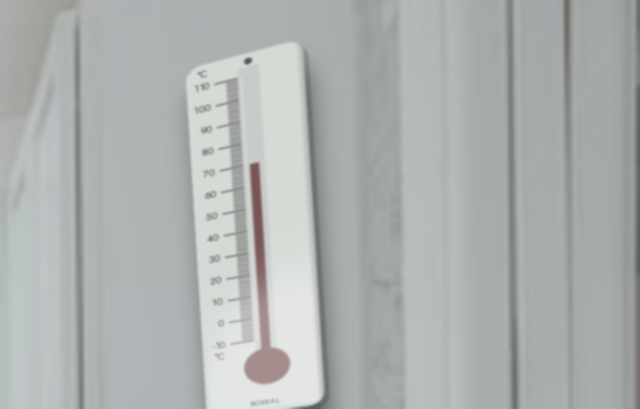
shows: 70 °C
